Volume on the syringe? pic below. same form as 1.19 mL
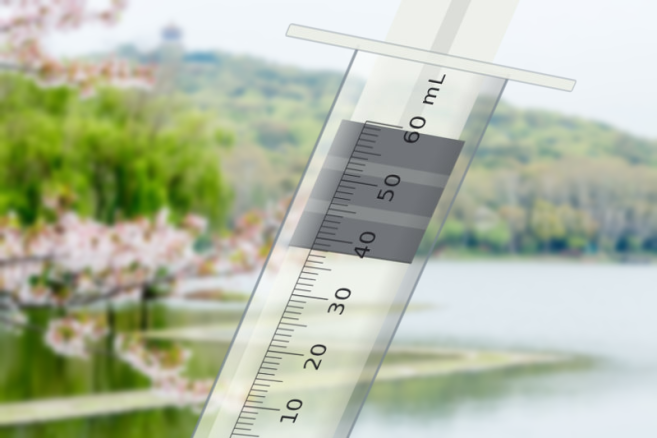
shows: 38 mL
